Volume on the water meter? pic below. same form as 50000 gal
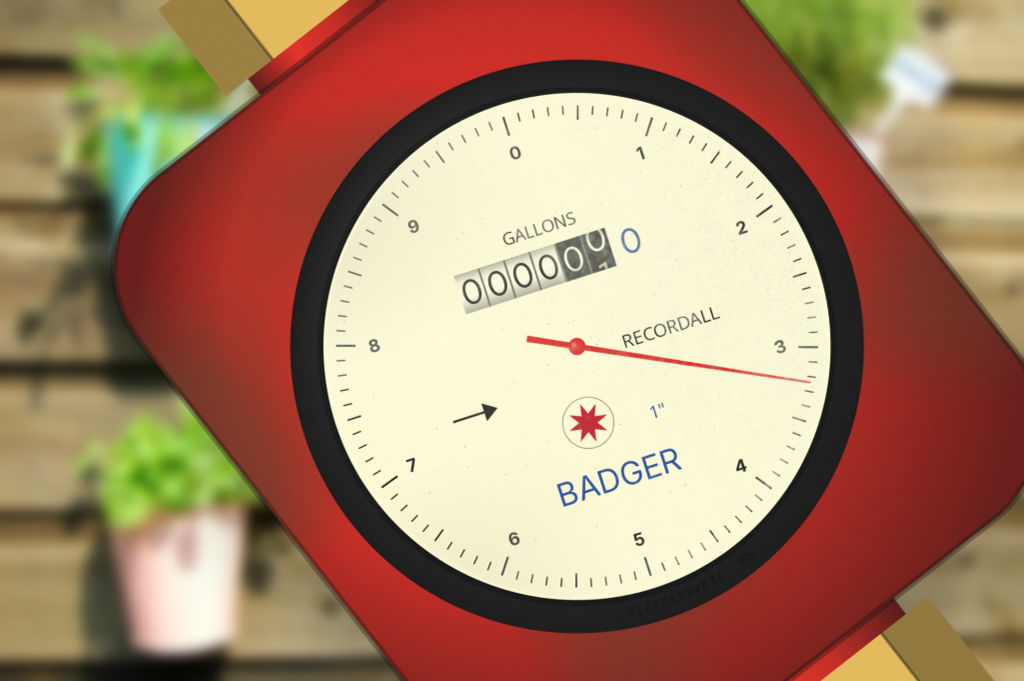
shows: 3.2 gal
